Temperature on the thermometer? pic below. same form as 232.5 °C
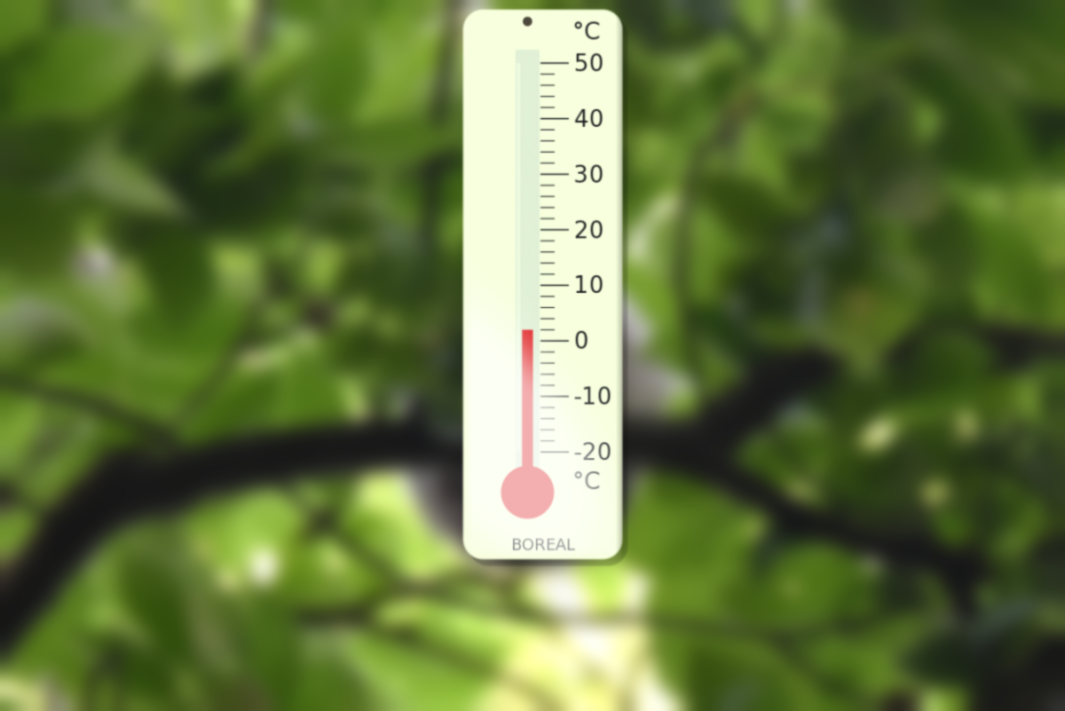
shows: 2 °C
